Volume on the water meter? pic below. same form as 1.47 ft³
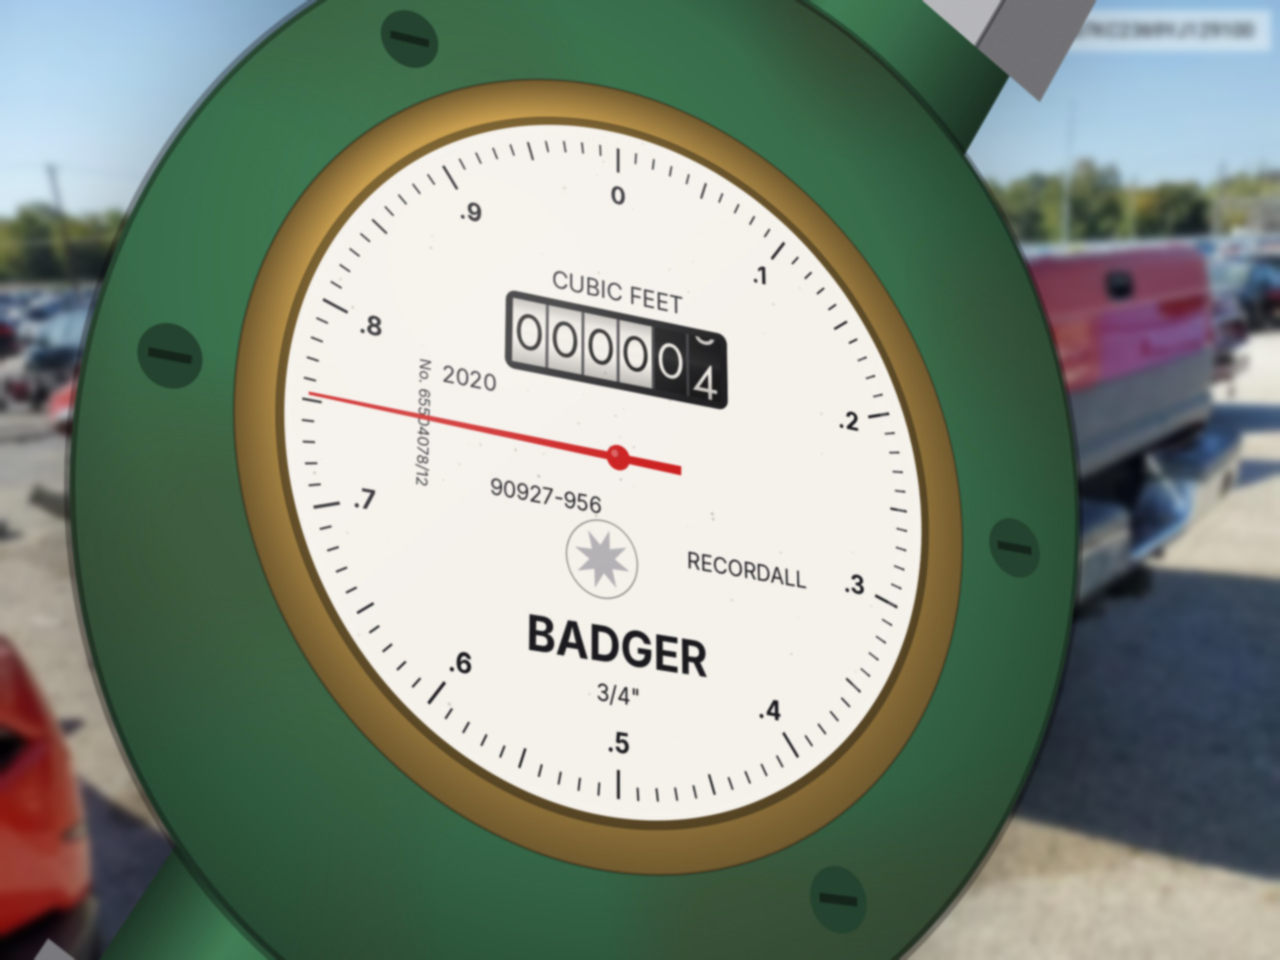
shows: 3.75 ft³
